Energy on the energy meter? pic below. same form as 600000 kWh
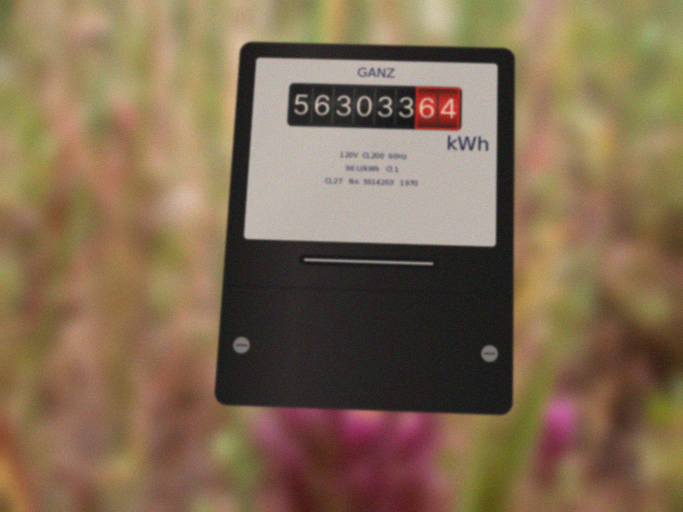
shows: 563033.64 kWh
